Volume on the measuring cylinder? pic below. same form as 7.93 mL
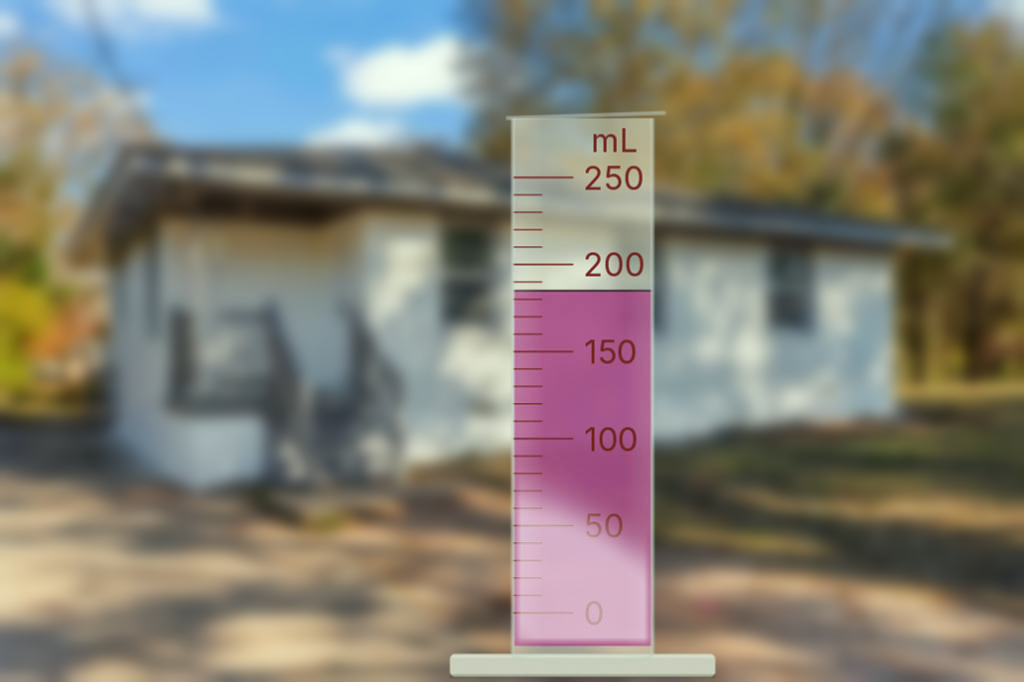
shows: 185 mL
